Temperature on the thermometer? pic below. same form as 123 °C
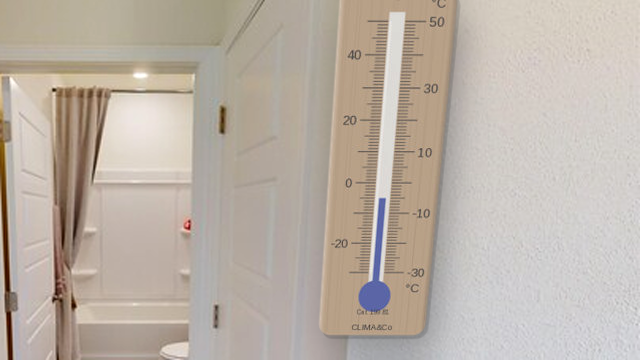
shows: -5 °C
